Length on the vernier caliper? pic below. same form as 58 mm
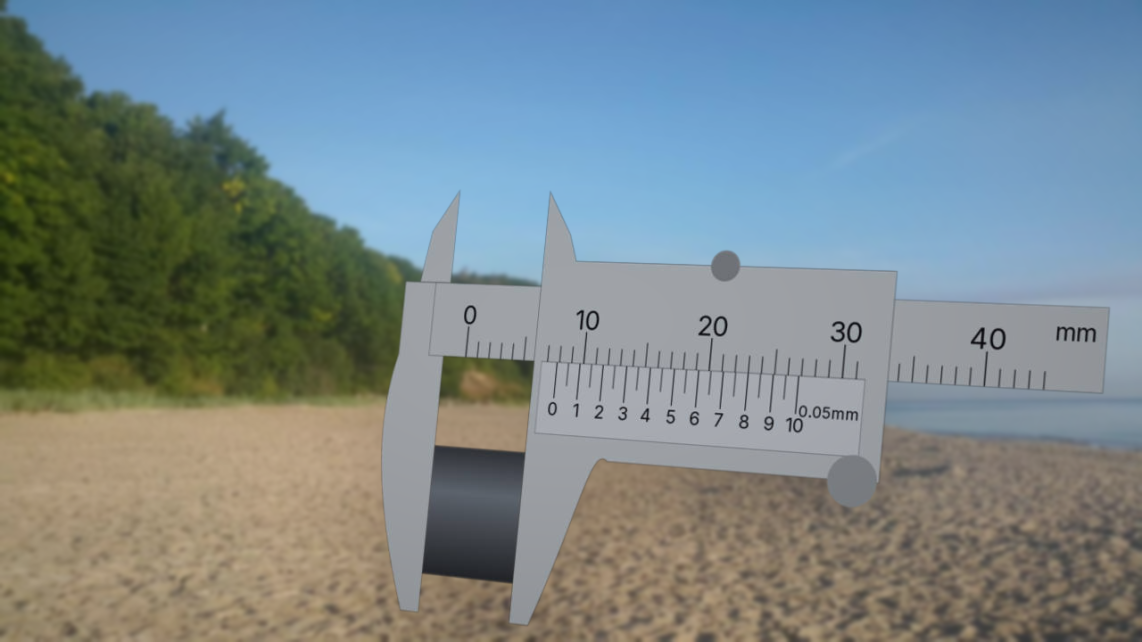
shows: 7.8 mm
